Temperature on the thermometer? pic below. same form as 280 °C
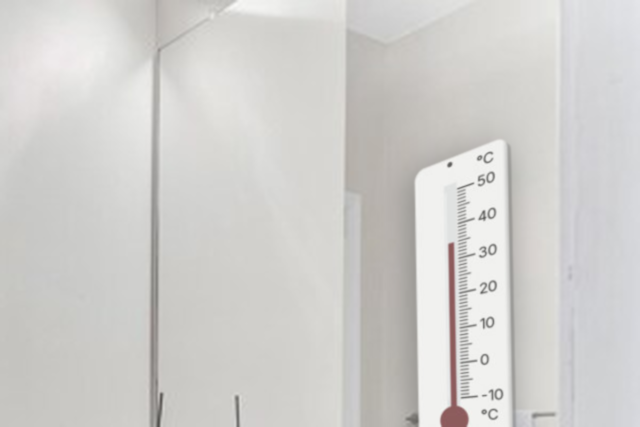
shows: 35 °C
